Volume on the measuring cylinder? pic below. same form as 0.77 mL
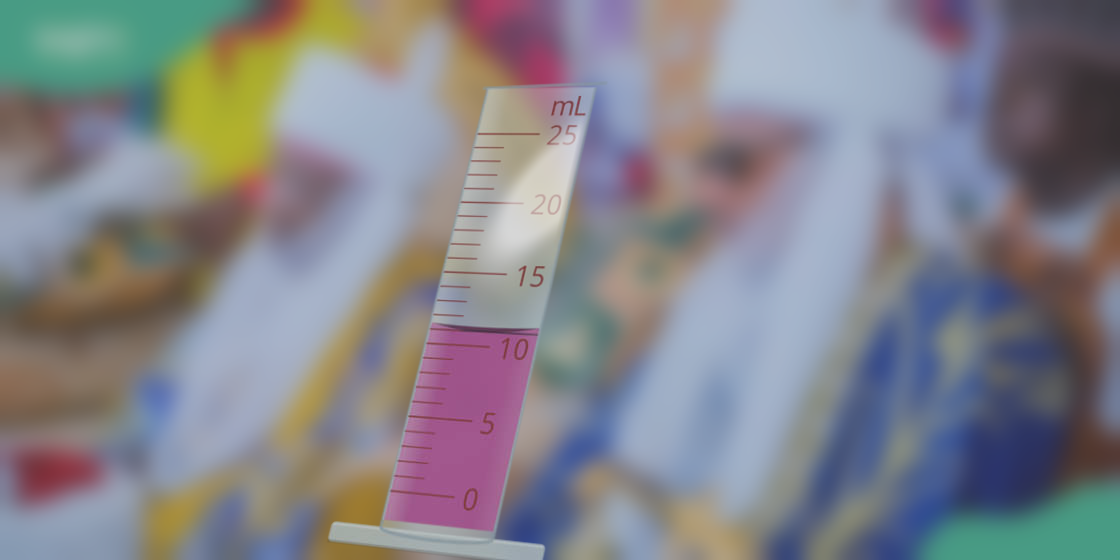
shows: 11 mL
